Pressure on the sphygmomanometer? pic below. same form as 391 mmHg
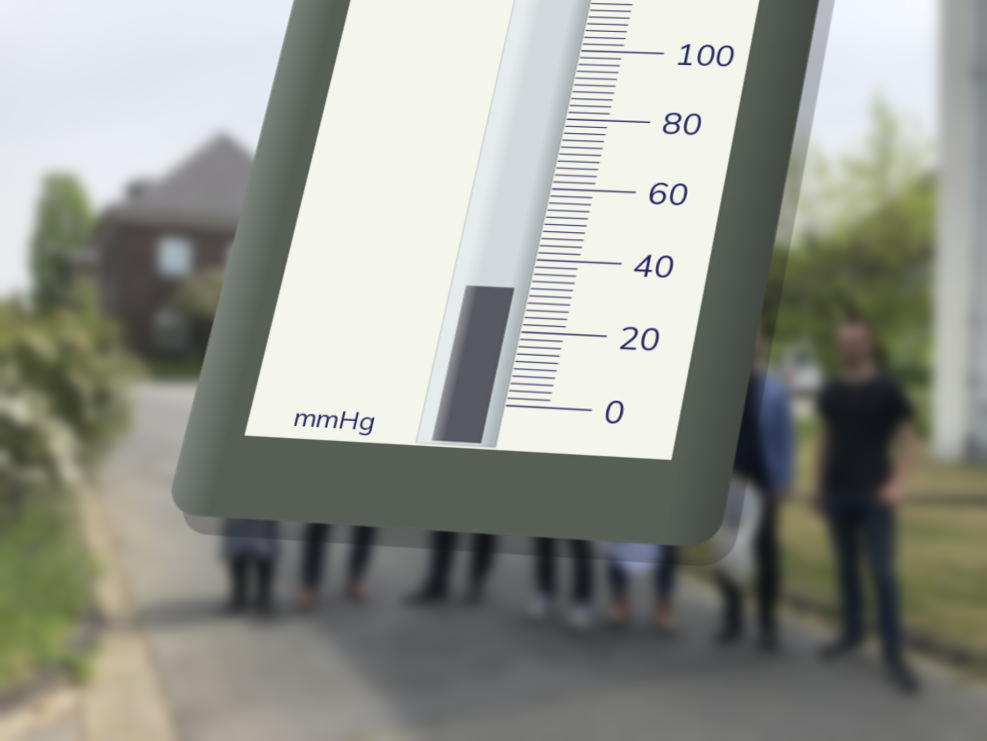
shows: 32 mmHg
